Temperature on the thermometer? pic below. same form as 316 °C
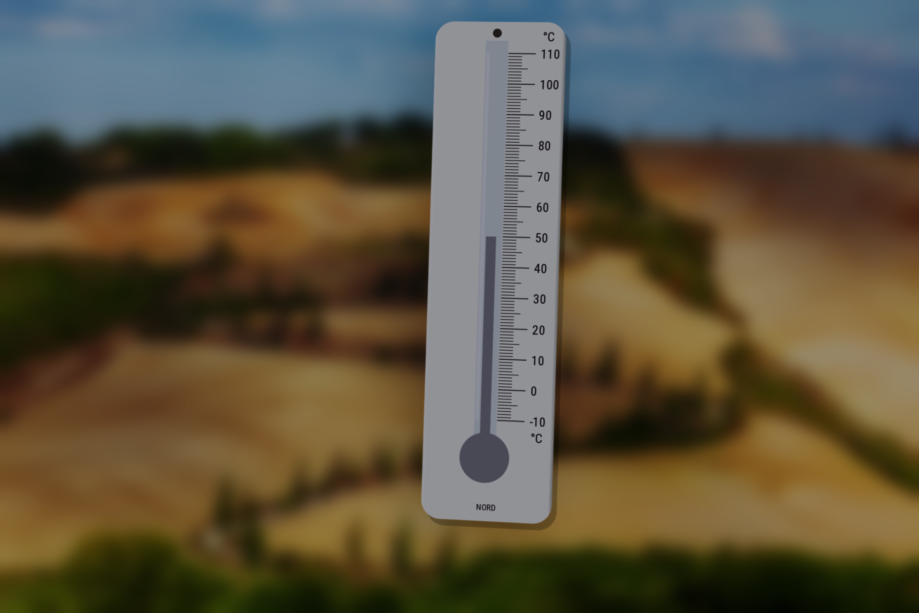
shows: 50 °C
